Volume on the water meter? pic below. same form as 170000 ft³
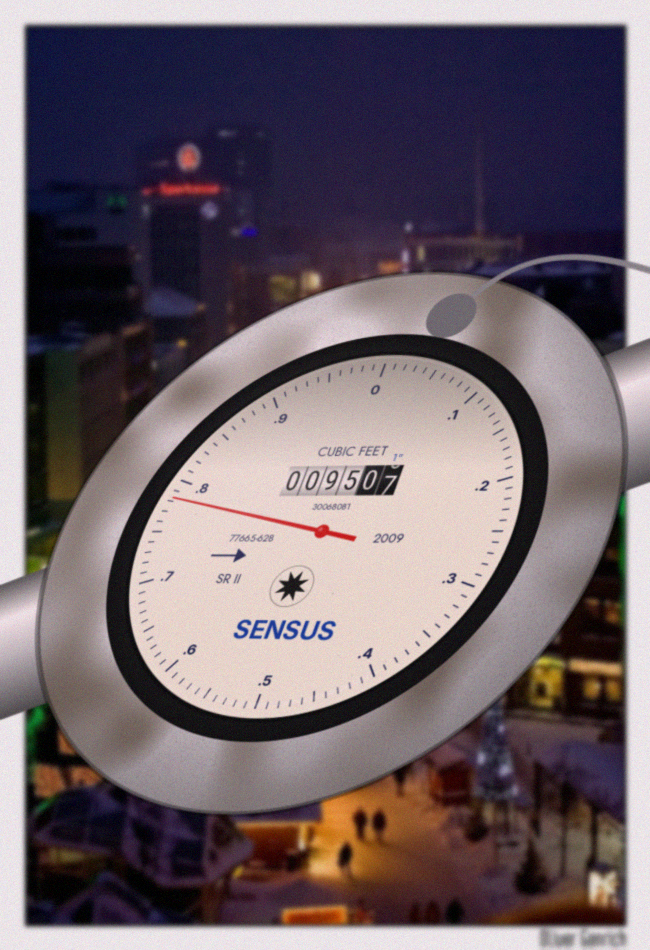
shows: 9506.78 ft³
